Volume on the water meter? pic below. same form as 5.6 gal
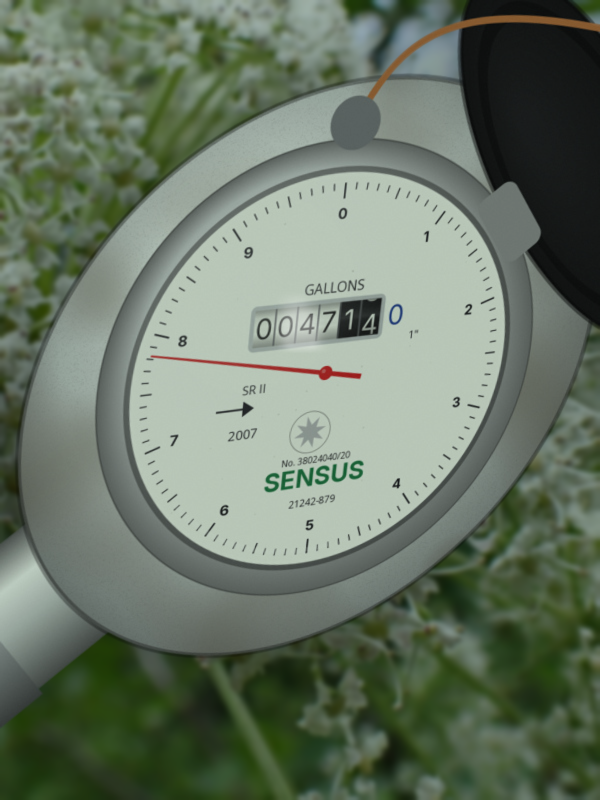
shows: 47137.8 gal
